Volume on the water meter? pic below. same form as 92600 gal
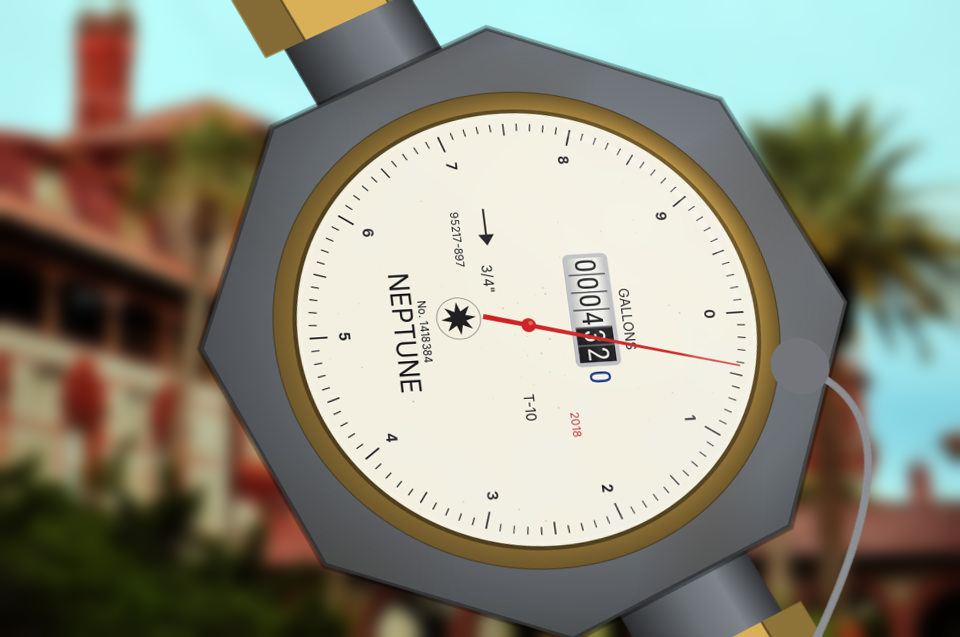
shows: 4320.4 gal
